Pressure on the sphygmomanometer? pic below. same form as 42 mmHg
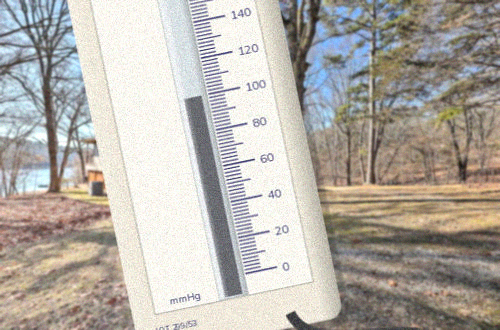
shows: 100 mmHg
